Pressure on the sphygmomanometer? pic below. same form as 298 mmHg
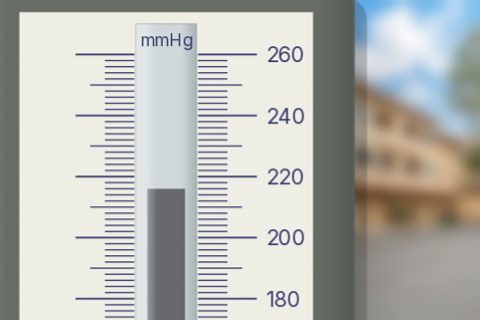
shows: 216 mmHg
